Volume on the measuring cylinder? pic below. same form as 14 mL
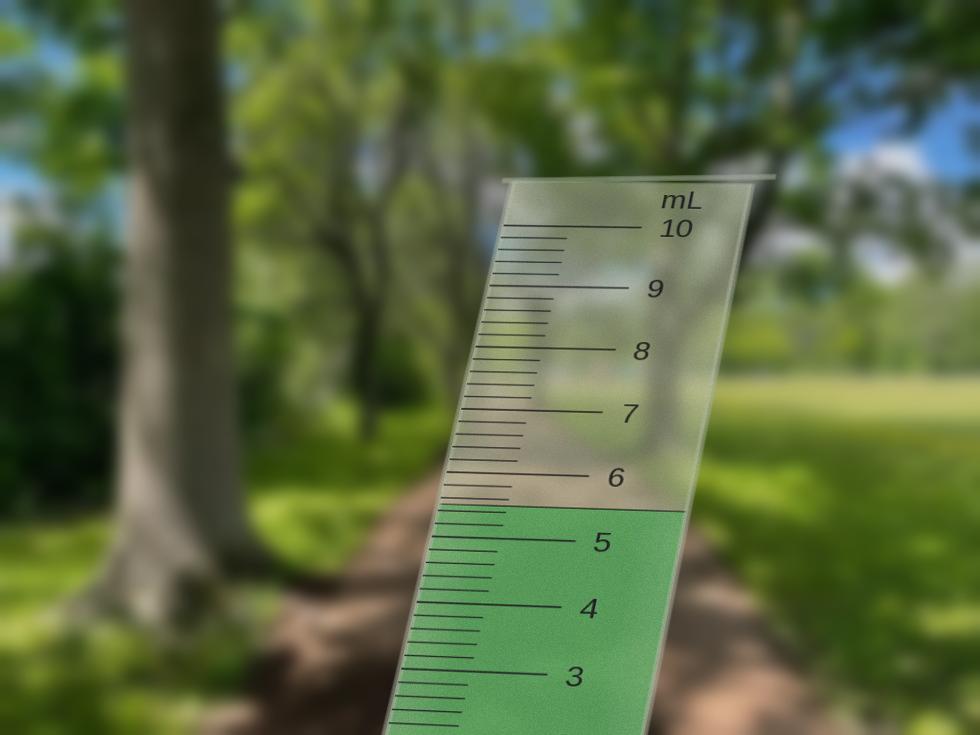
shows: 5.5 mL
